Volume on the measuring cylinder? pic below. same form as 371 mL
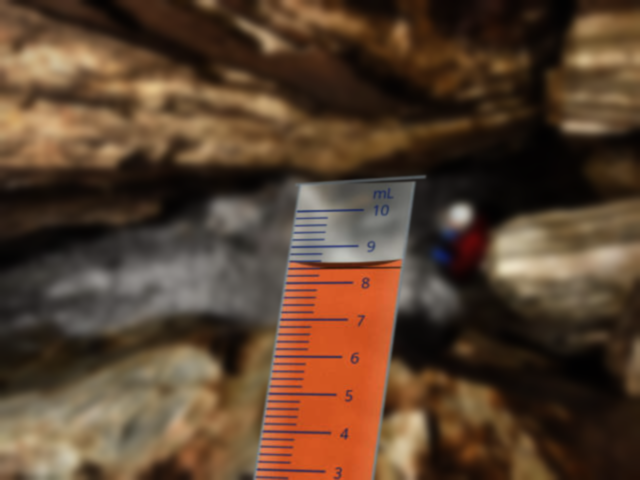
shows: 8.4 mL
